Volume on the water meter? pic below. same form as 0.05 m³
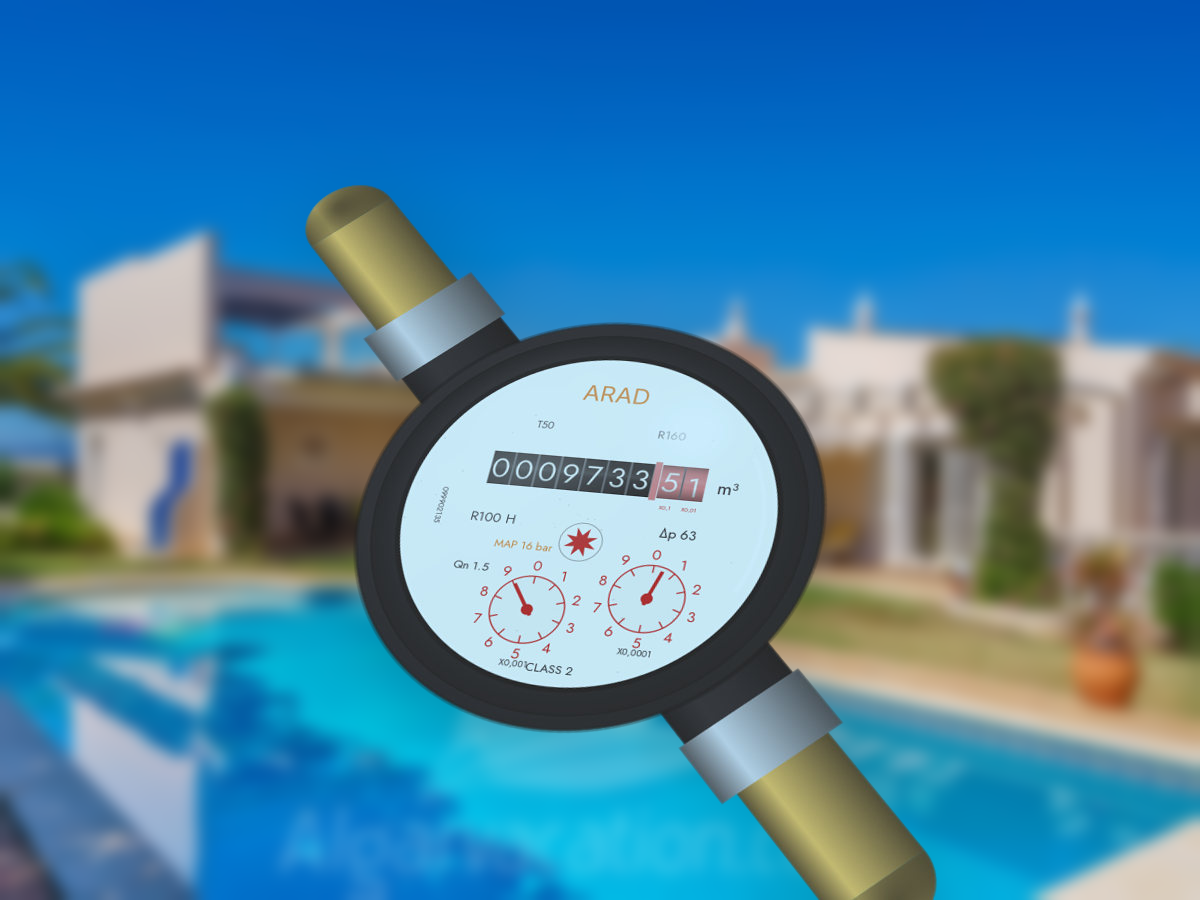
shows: 9733.5090 m³
